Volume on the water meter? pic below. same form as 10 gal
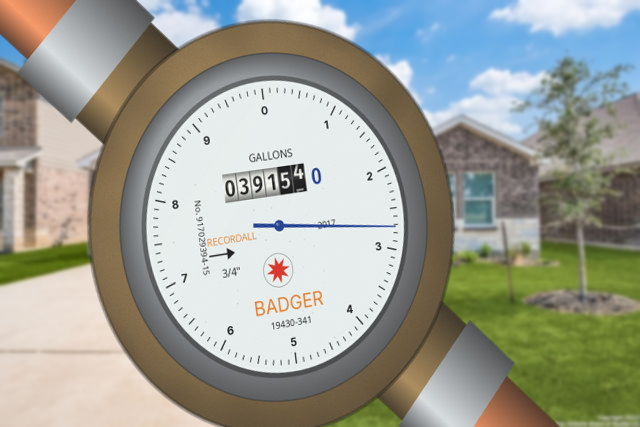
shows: 391542.7 gal
